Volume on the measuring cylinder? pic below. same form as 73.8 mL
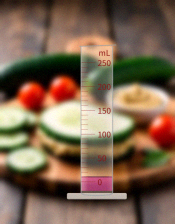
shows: 10 mL
